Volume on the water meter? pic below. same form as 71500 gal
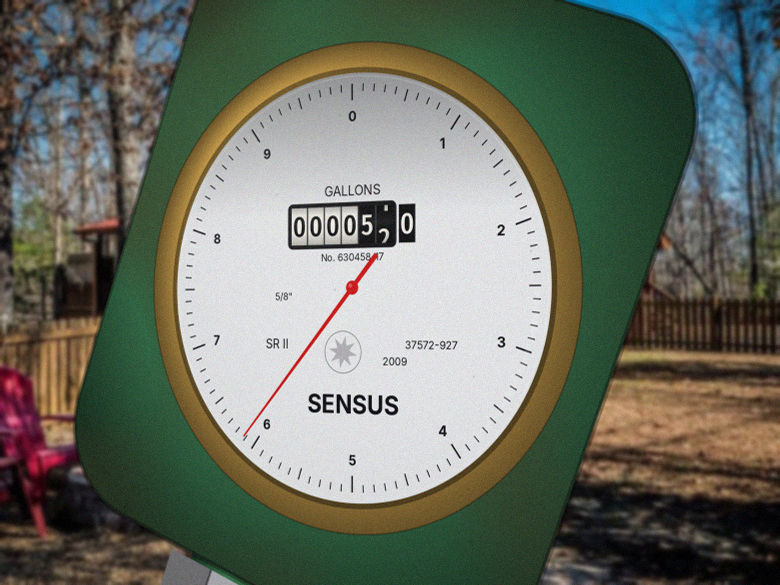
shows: 516.1 gal
